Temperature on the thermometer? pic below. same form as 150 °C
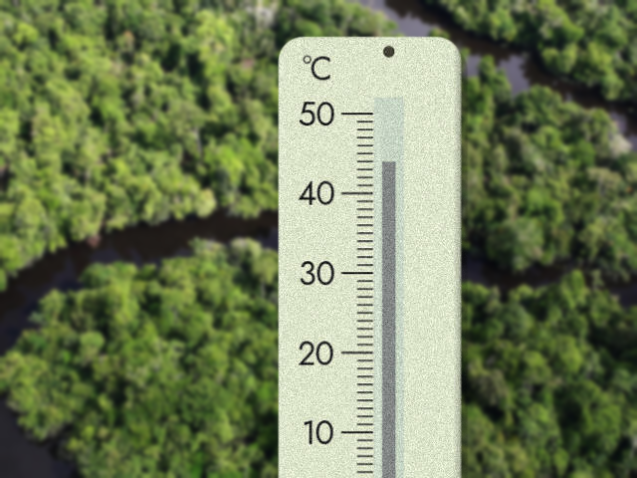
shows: 44 °C
